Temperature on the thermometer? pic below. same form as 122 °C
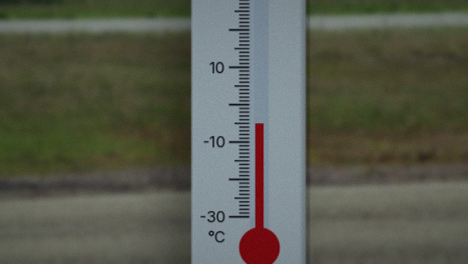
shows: -5 °C
